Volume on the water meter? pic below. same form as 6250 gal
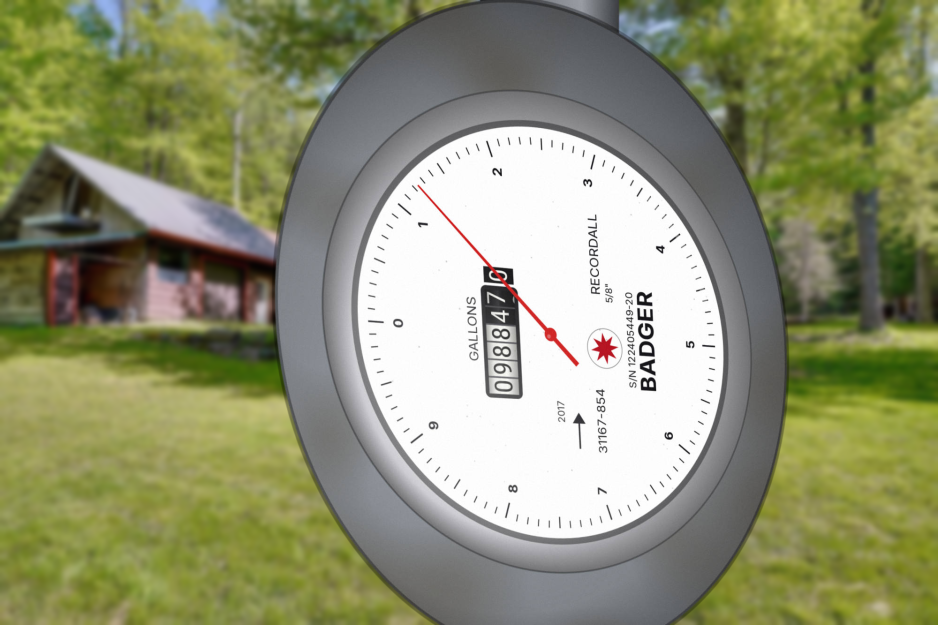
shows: 988471.2 gal
